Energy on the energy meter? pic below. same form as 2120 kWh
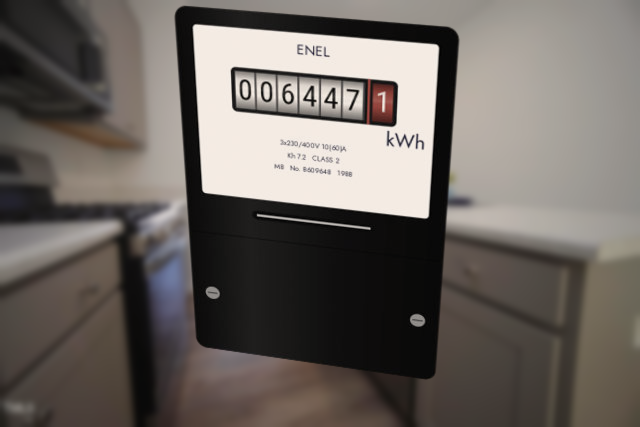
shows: 6447.1 kWh
